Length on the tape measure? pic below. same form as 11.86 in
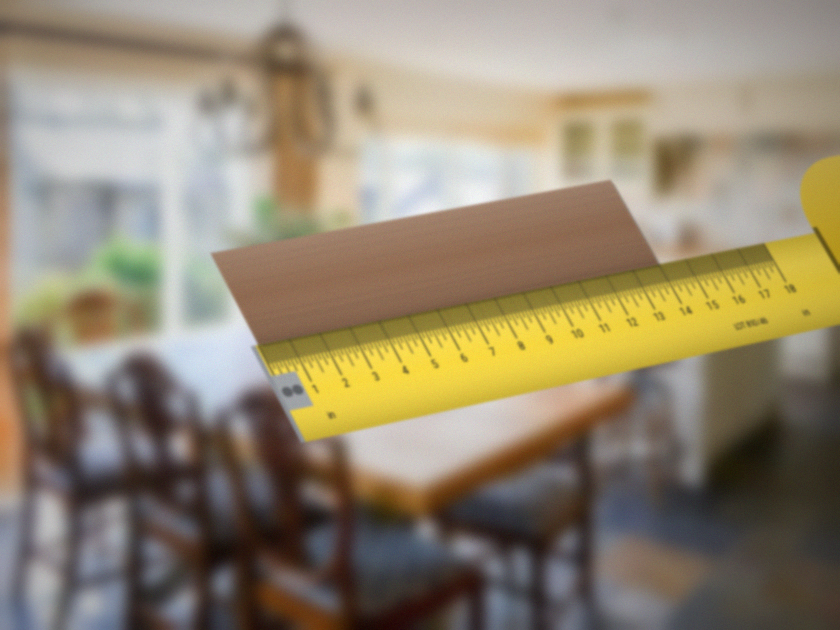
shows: 14 in
